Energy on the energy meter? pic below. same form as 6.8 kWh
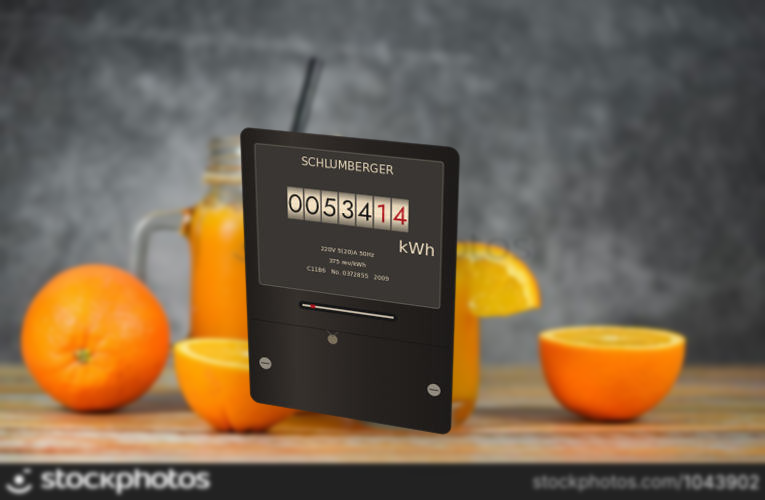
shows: 534.14 kWh
